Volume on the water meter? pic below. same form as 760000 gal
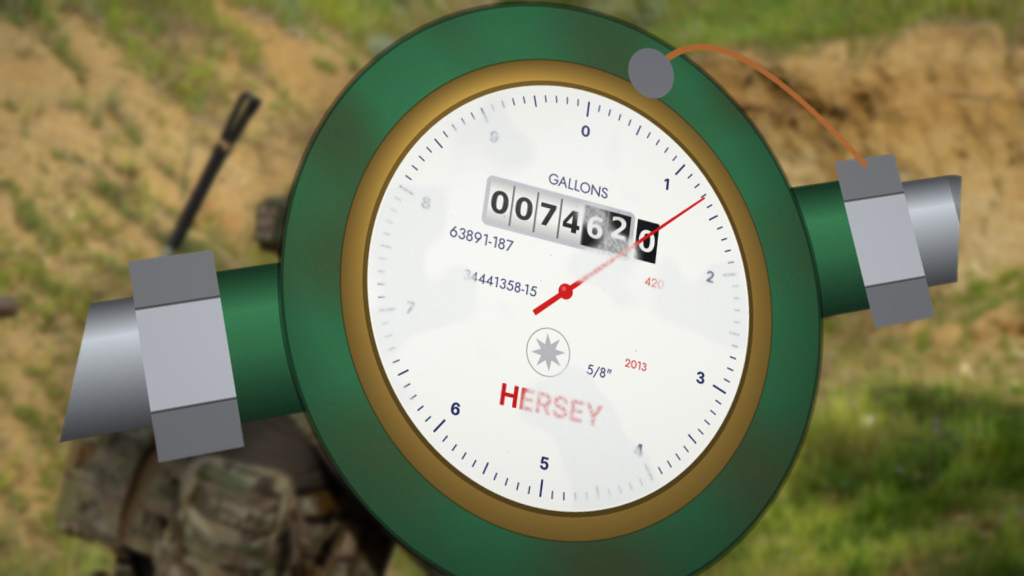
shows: 74621.3 gal
